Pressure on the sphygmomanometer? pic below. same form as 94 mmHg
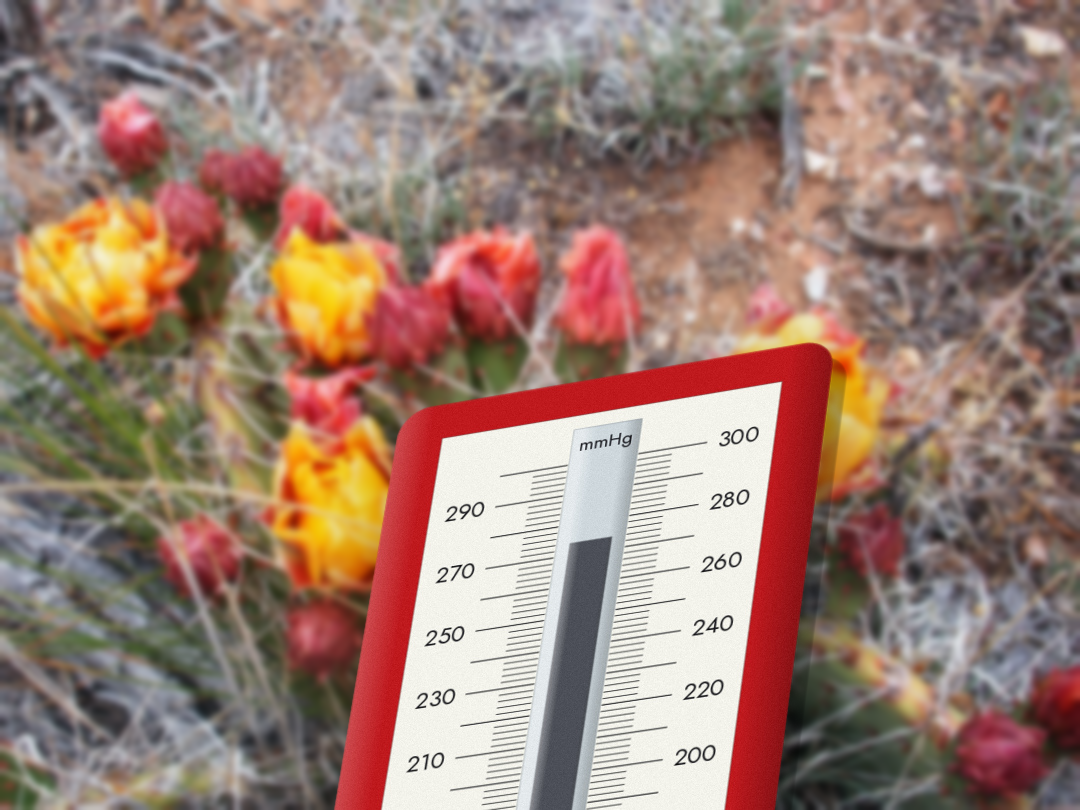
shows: 274 mmHg
